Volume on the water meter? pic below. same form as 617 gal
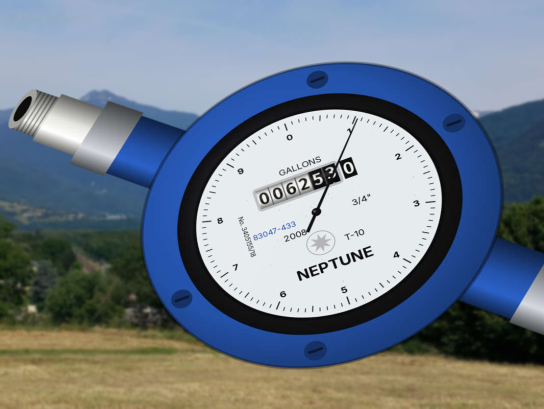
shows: 62531.0 gal
